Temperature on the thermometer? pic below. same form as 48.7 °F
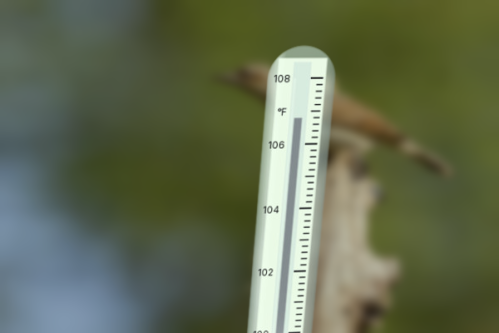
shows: 106.8 °F
